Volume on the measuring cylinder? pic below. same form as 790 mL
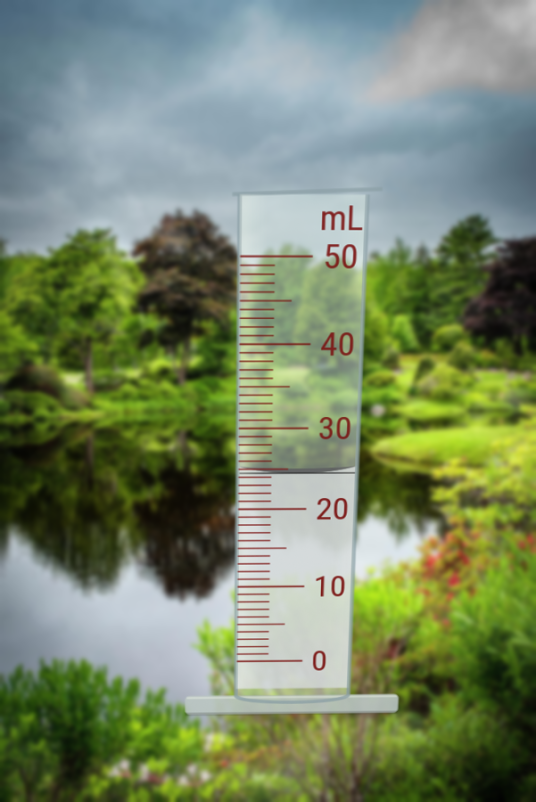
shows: 24.5 mL
